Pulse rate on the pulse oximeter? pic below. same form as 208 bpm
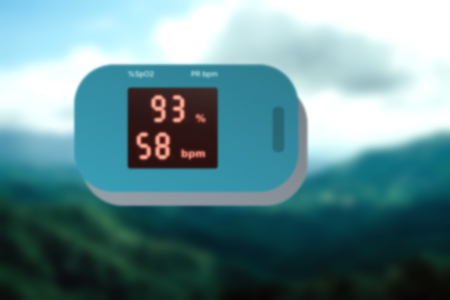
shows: 58 bpm
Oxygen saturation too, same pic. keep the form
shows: 93 %
